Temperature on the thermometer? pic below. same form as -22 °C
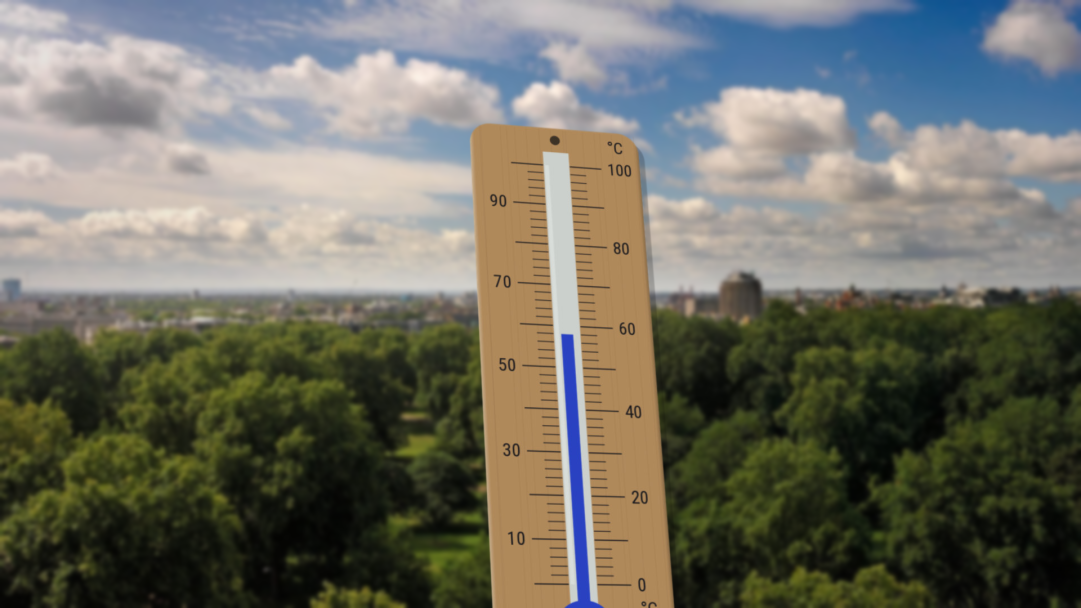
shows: 58 °C
